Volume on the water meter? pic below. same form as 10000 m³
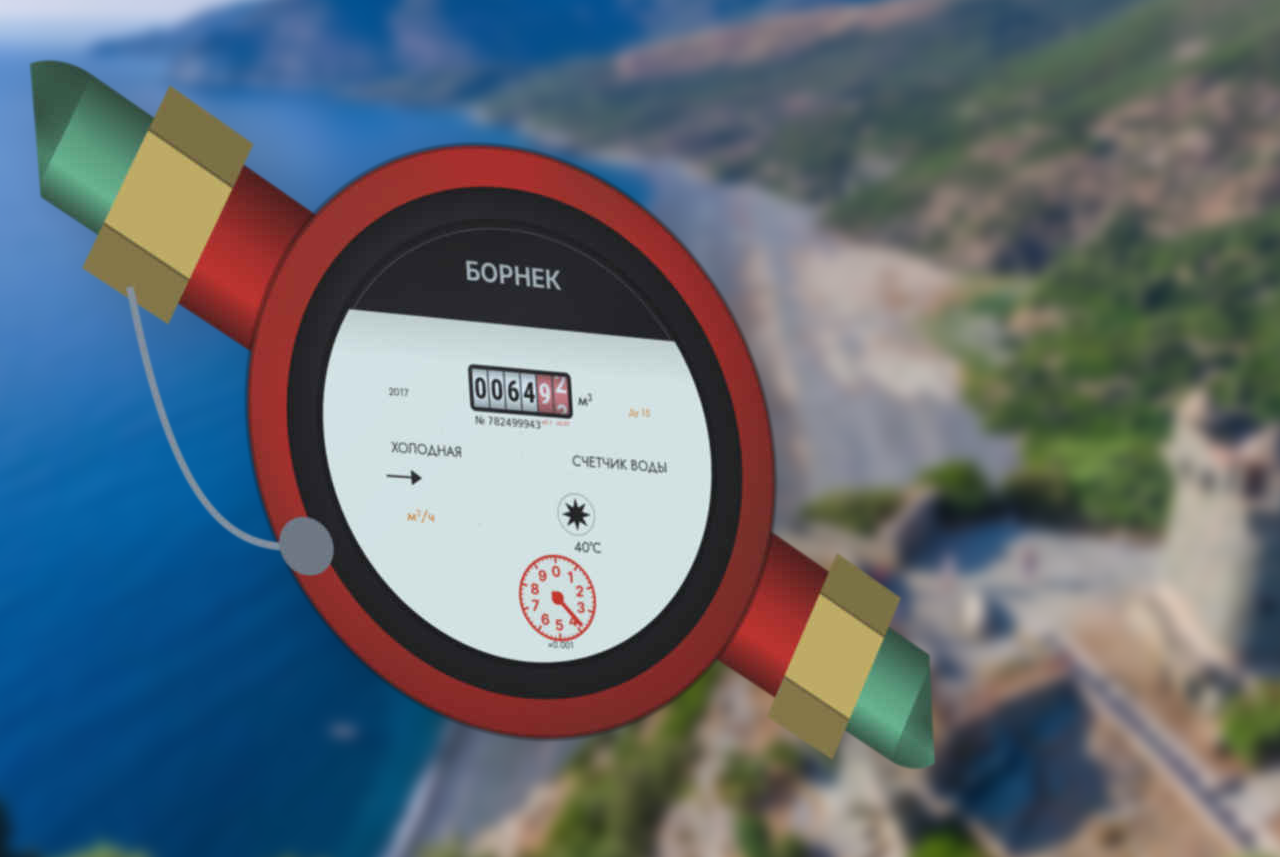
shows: 64.923 m³
